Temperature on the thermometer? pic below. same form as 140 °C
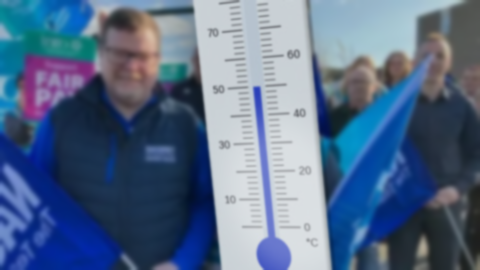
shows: 50 °C
